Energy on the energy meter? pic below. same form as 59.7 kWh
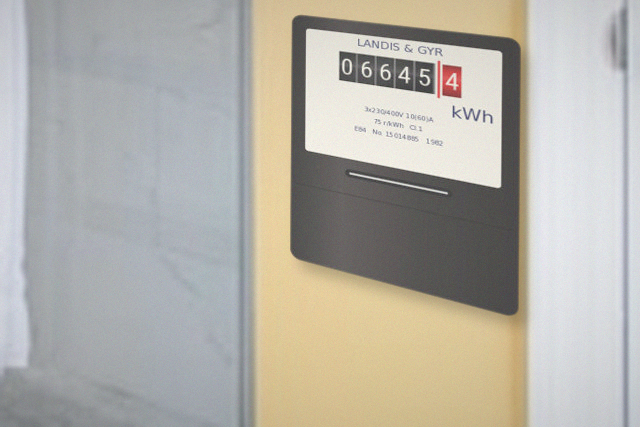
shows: 6645.4 kWh
